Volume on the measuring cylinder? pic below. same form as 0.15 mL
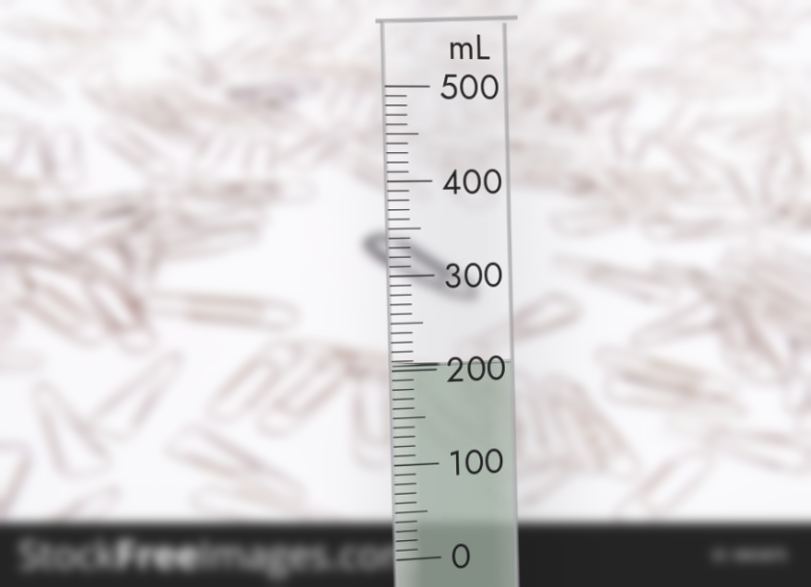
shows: 205 mL
